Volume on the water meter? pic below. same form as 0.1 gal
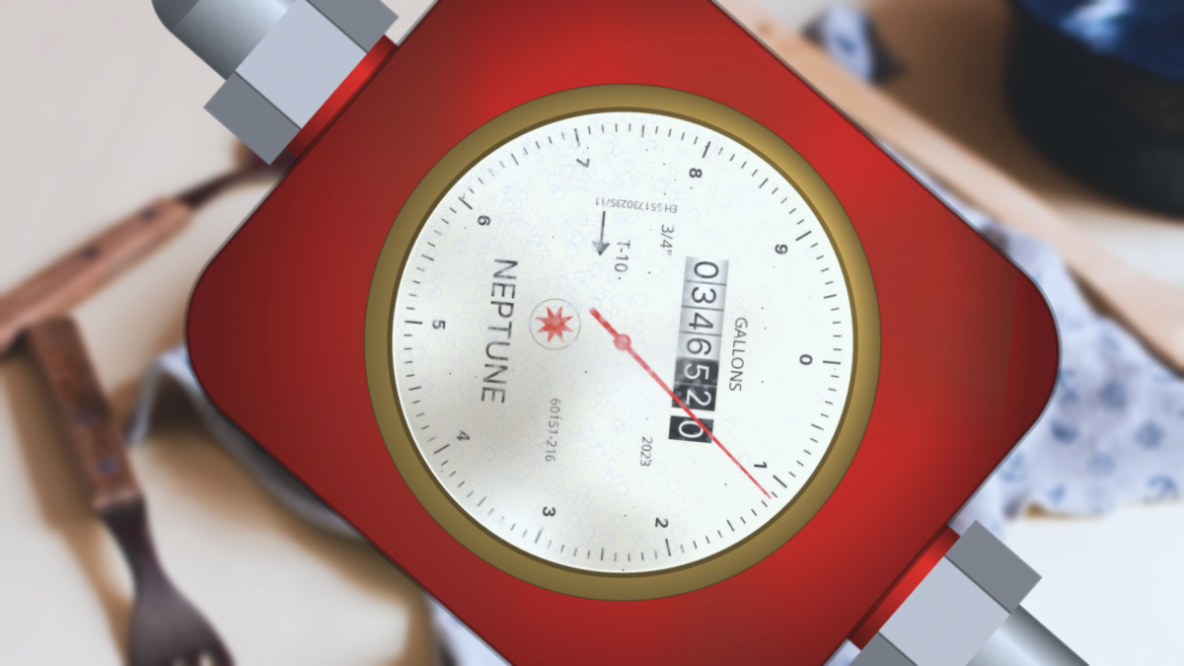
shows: 346521.1 gal
